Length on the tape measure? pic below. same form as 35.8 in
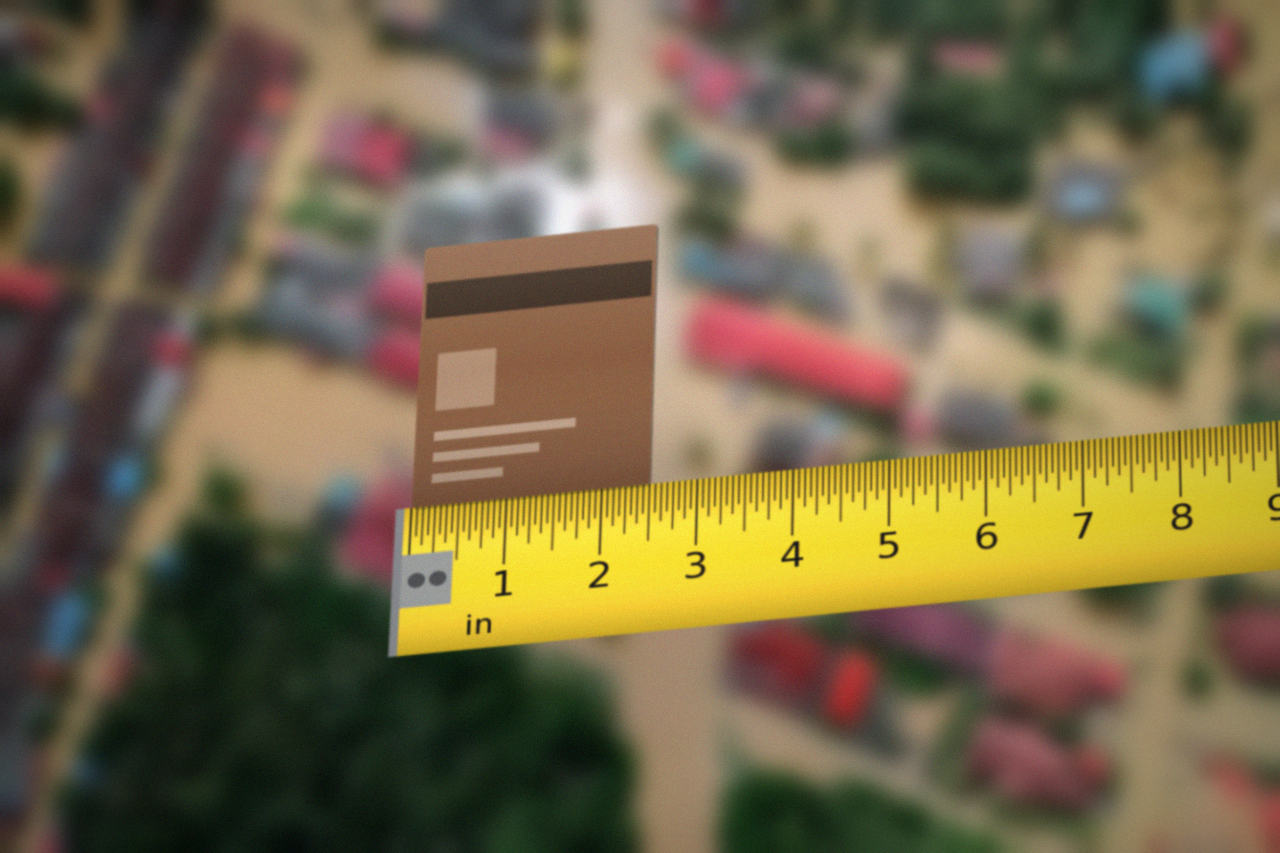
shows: 2.5 in
